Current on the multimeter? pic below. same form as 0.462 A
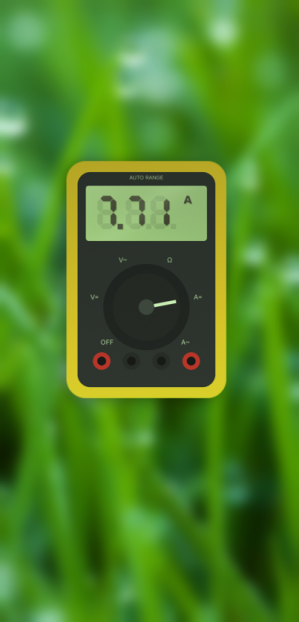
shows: 7.71 A
